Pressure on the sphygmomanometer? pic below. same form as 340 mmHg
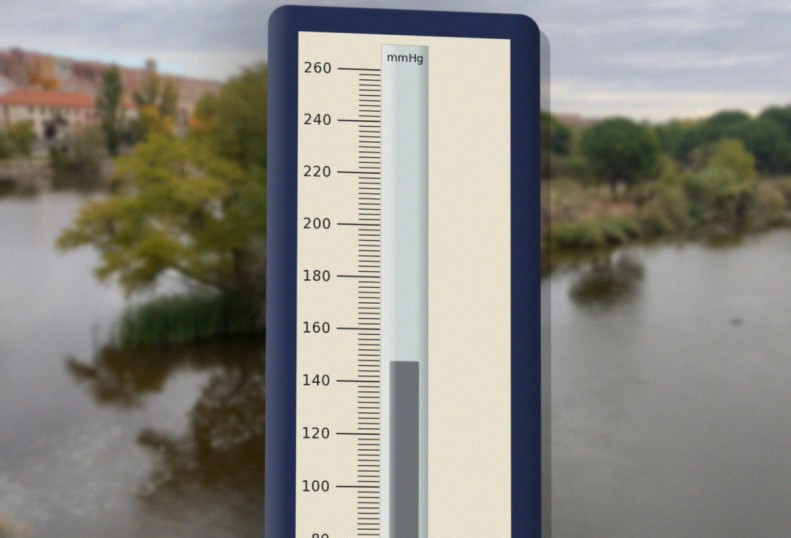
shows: 148 mmHg
